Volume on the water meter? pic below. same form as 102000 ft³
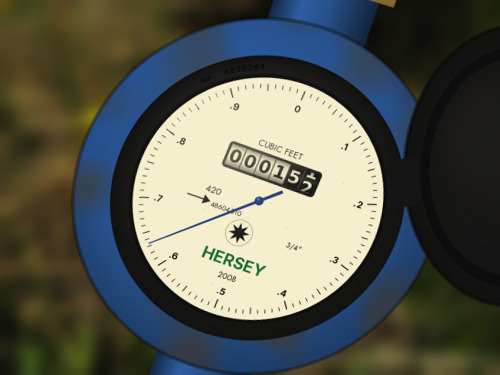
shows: 151.63 ft³
